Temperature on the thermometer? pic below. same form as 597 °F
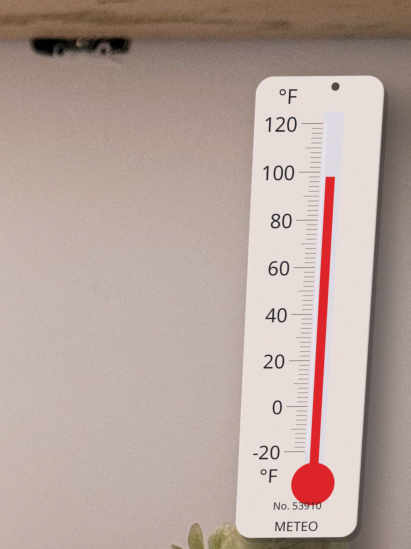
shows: 98 °F
